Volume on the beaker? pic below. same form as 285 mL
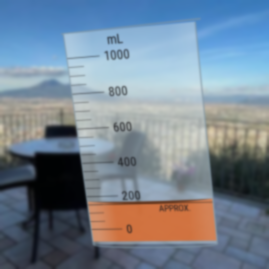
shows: 150 mL
